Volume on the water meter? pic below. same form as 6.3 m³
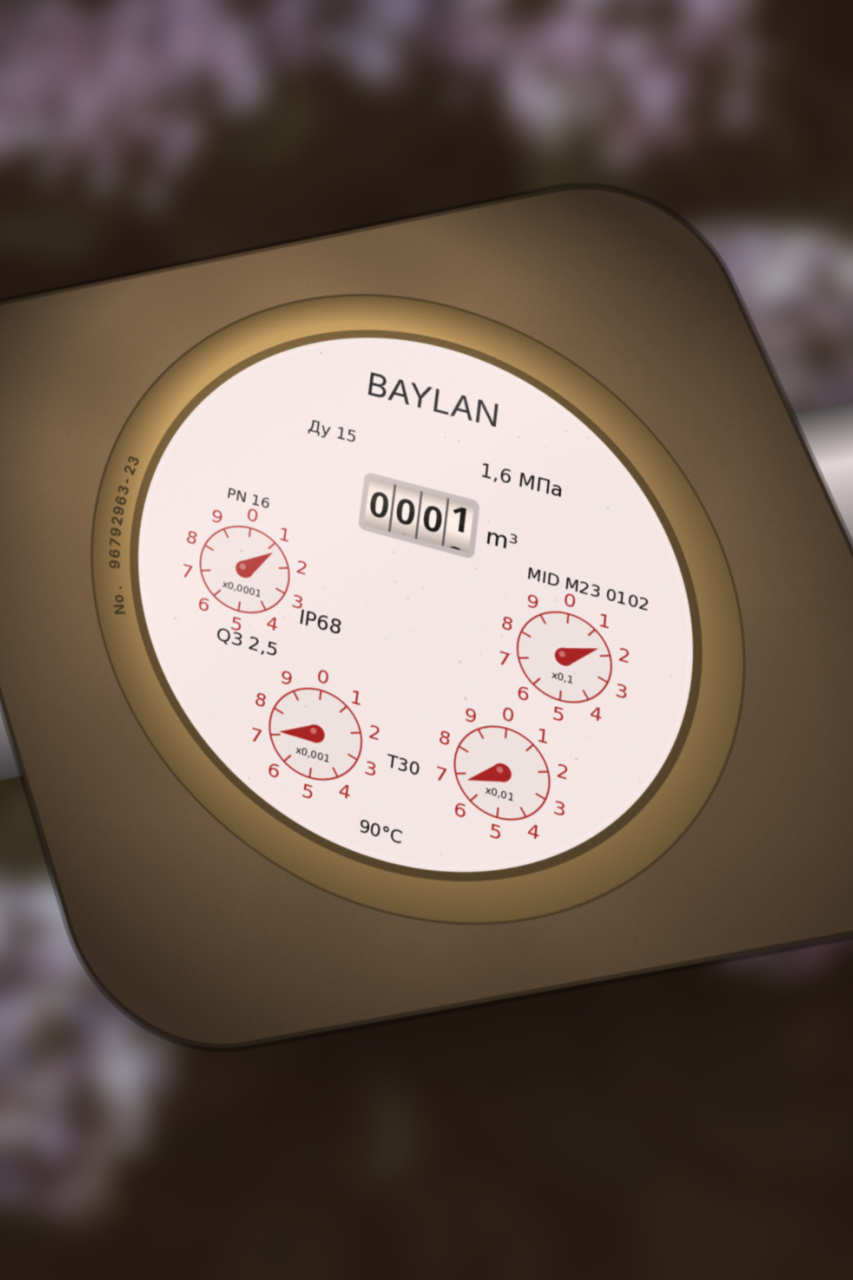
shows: 1.1671 m³
